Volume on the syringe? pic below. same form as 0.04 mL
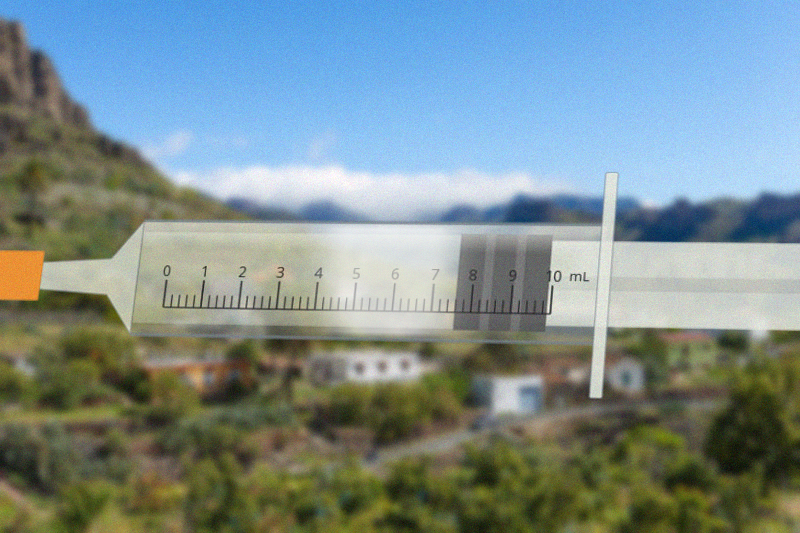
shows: 7.6 mL
